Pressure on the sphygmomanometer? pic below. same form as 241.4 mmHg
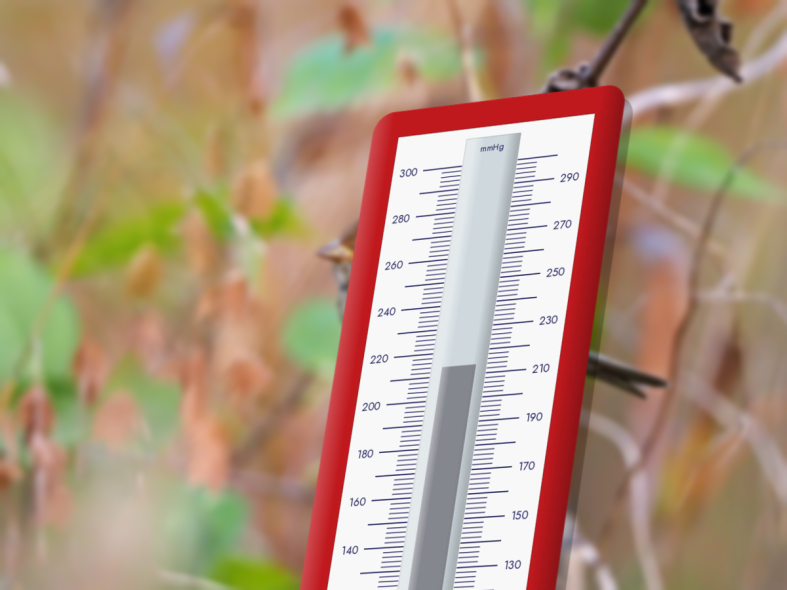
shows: 214 mmHg
